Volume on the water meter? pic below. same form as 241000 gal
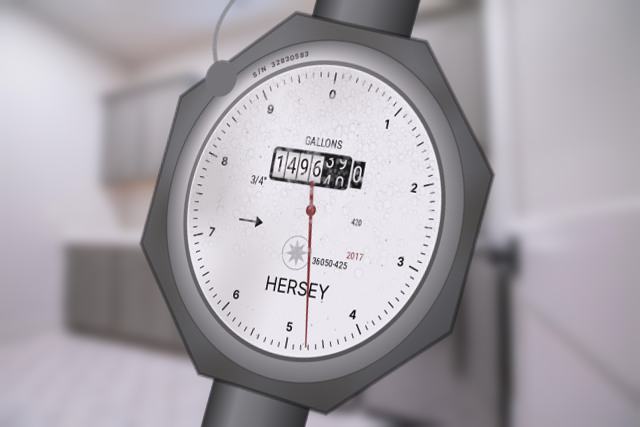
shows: 1496394.7 gal
